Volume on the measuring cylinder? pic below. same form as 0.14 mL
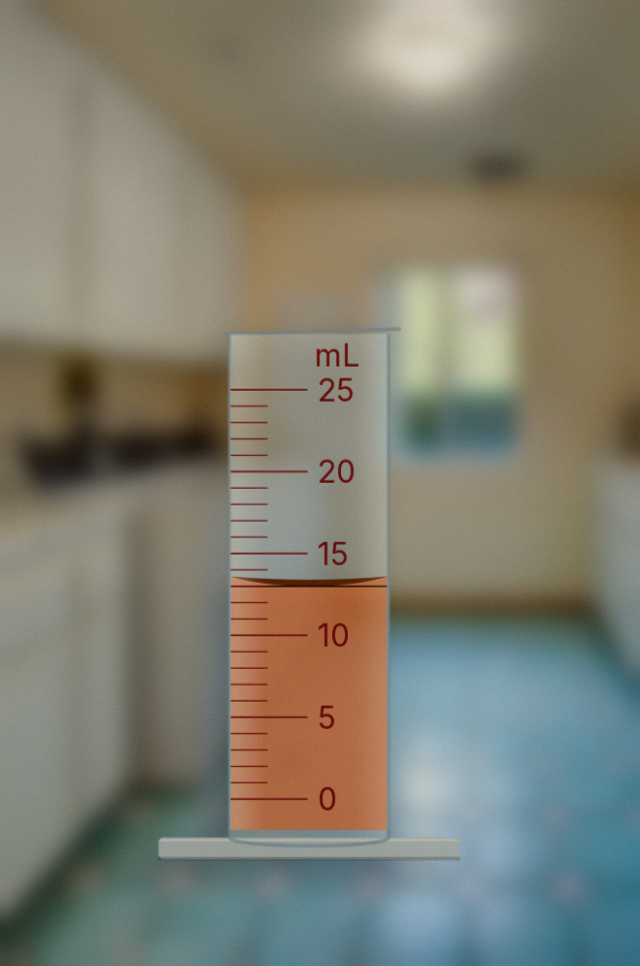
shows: 13 mL
